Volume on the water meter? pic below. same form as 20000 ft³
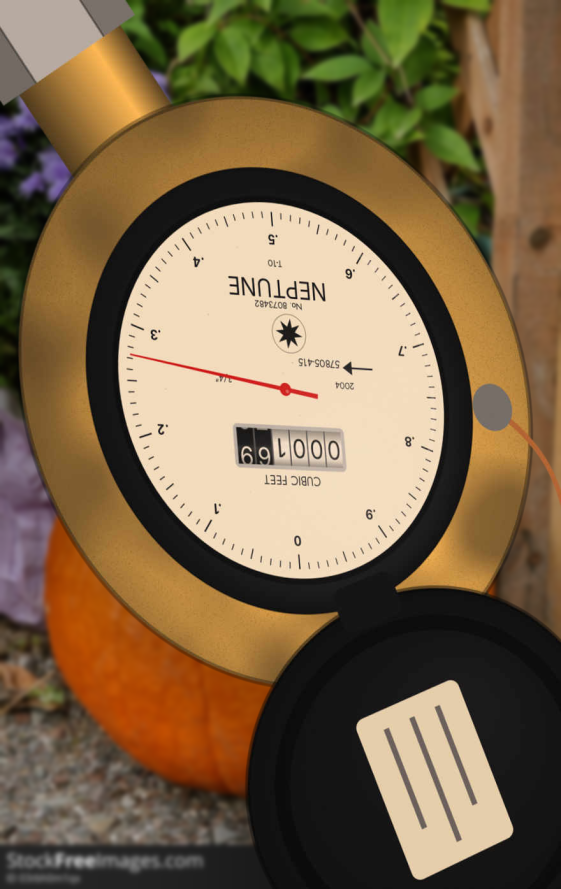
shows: 169.27 ft³
